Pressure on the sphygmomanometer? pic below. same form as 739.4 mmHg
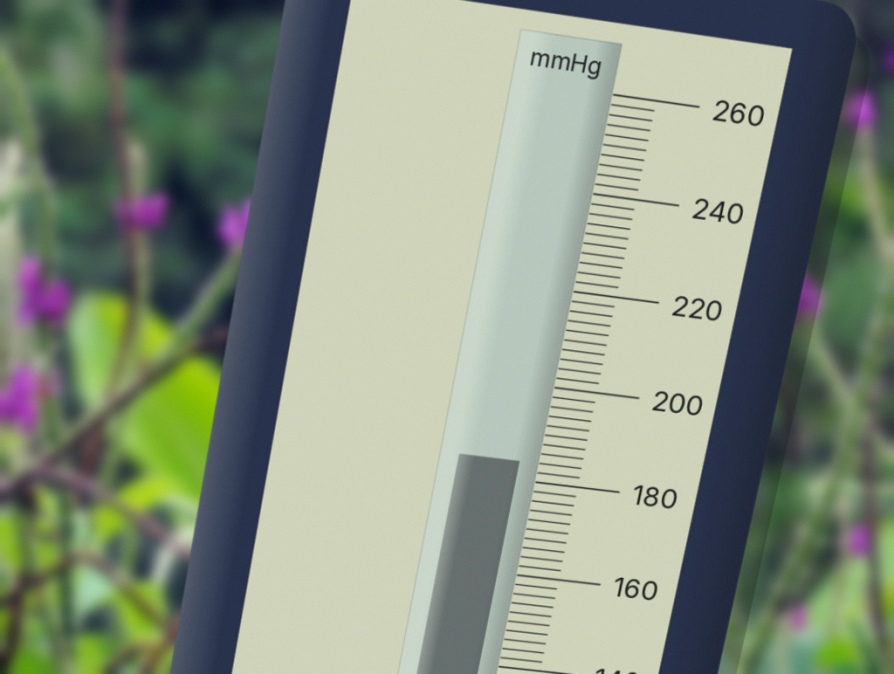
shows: 184 mmHg
